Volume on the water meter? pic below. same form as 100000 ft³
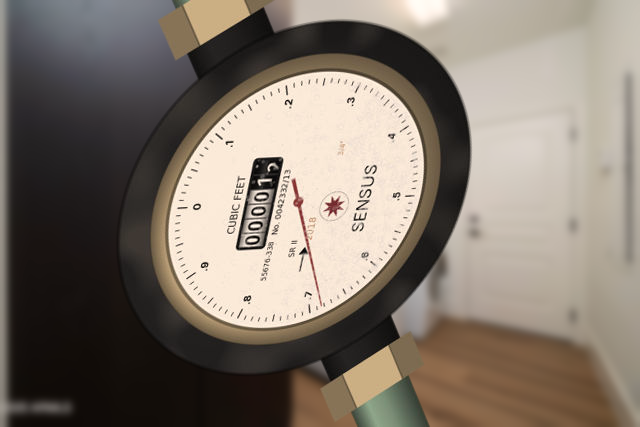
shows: 11.68 ft³
